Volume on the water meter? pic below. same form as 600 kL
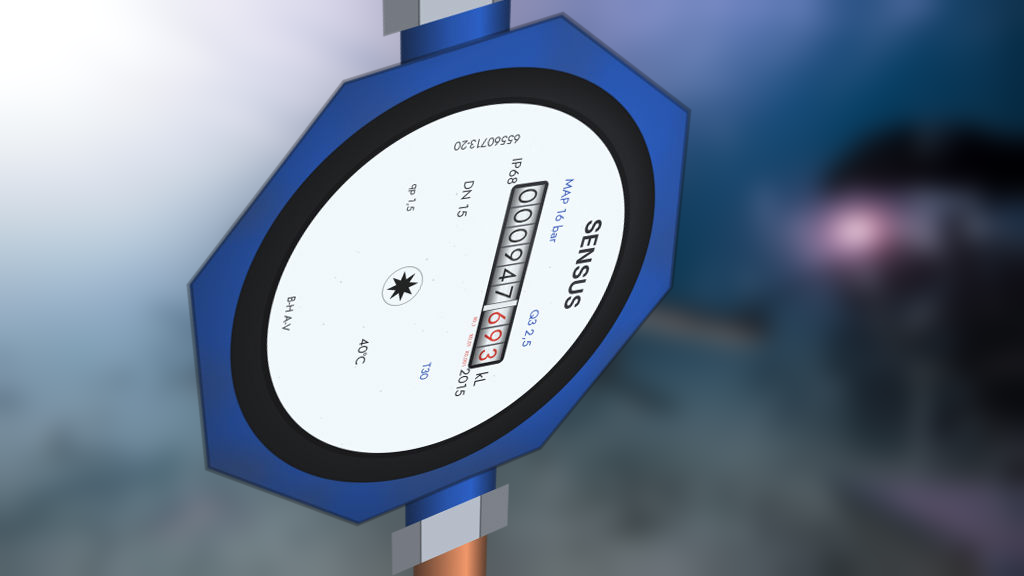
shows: 947.693 kL
